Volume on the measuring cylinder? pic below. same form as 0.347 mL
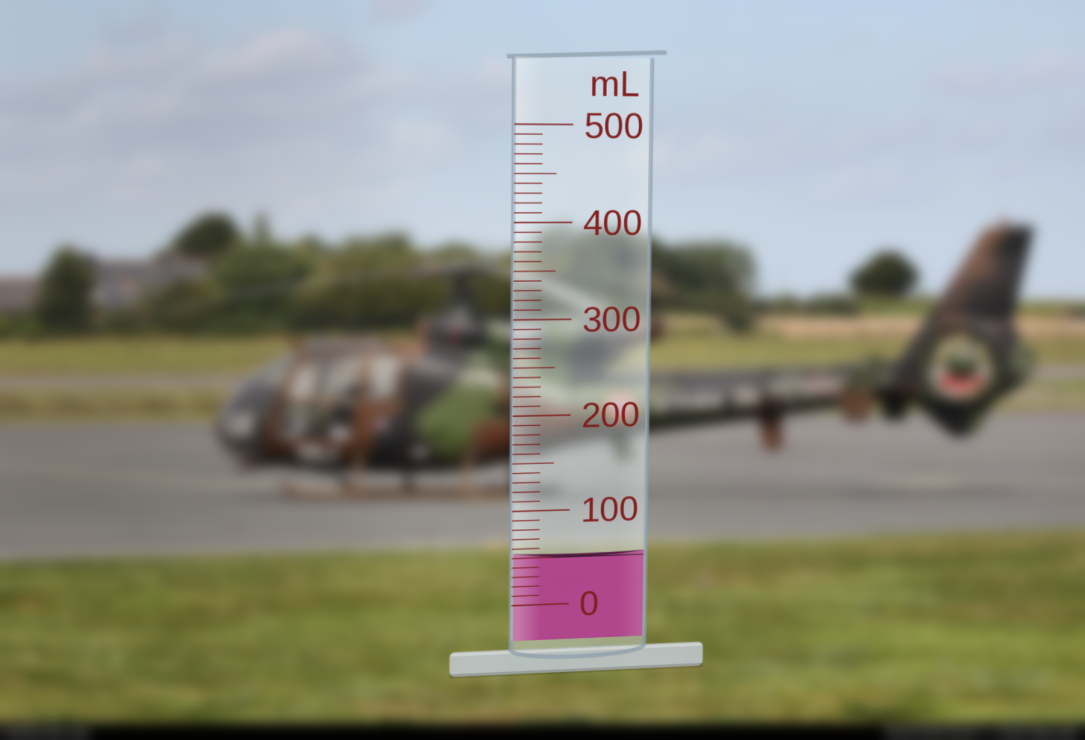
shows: 50 mL
